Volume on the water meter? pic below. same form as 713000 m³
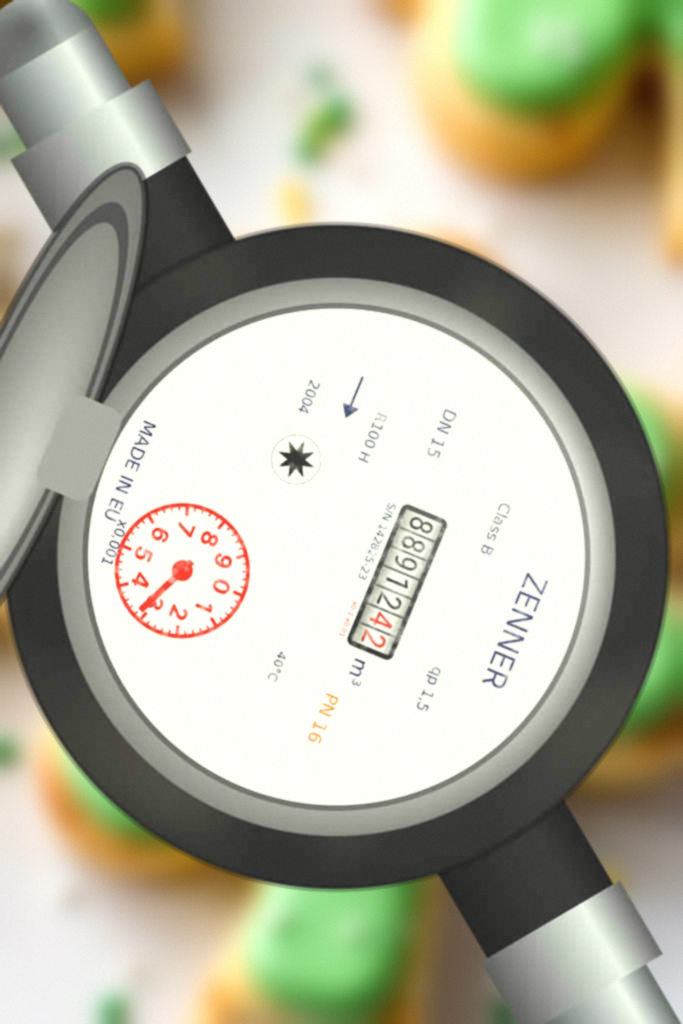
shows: 88912.423 m³
